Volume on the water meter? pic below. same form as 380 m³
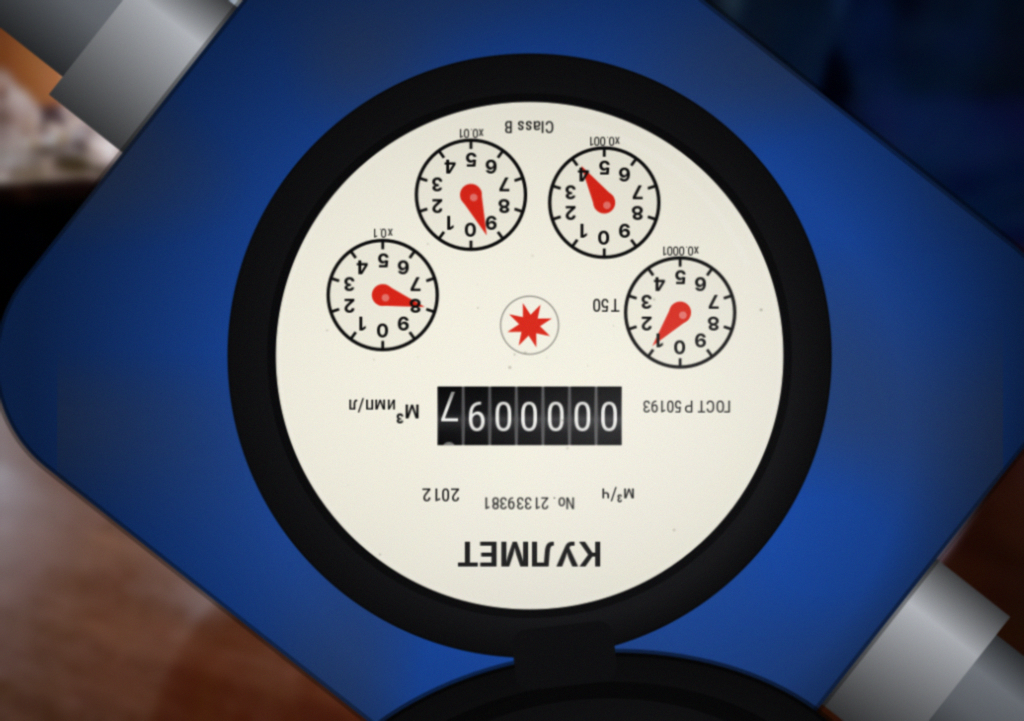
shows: 96.7941 m³
